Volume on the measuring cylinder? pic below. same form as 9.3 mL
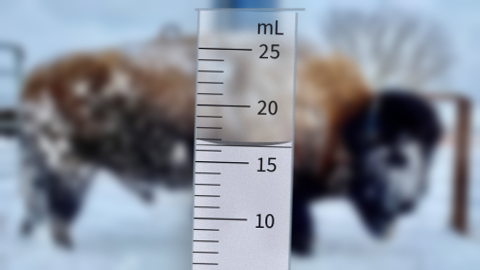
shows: 16.5 mL
